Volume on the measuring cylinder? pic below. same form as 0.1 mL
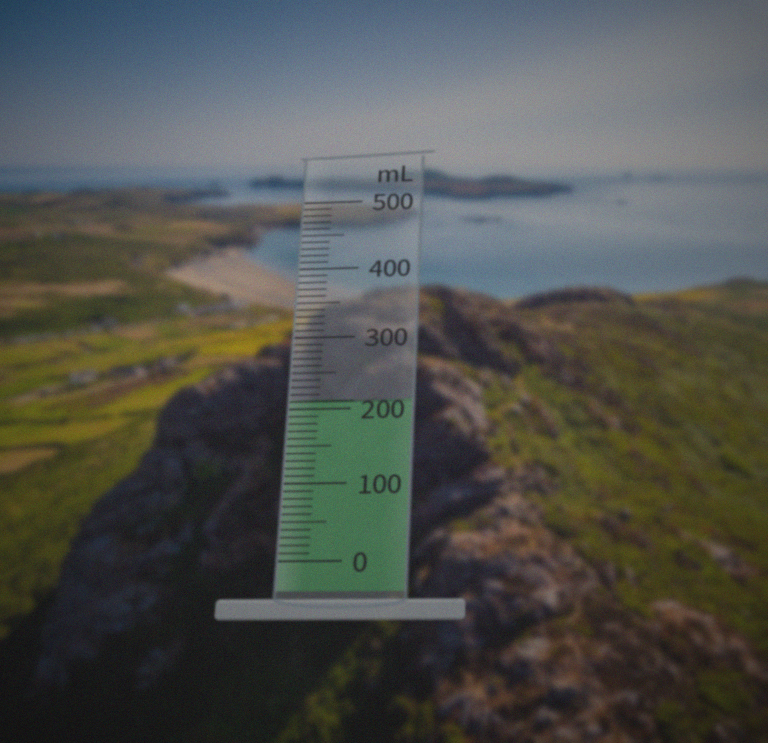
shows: 210 mL
